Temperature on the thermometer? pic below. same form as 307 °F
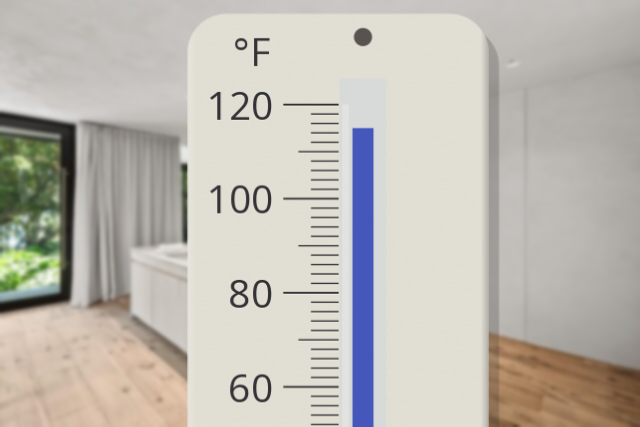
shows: 115 °F
